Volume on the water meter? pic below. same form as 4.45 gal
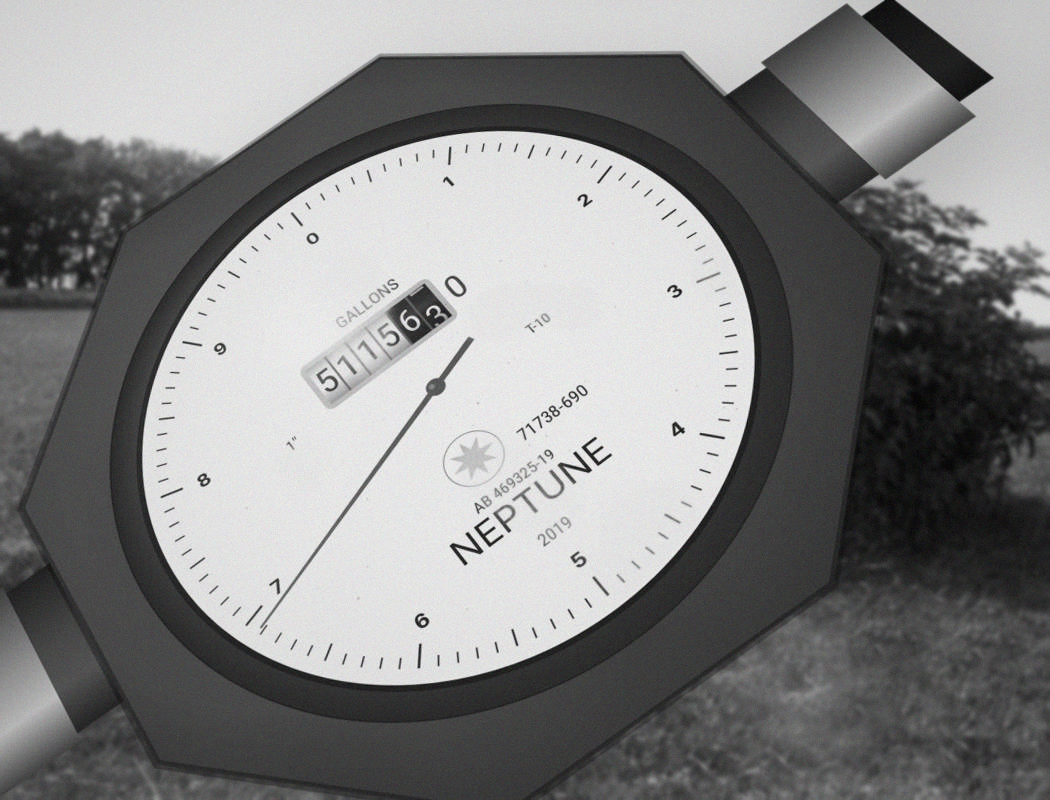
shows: 5115626.9 gal
